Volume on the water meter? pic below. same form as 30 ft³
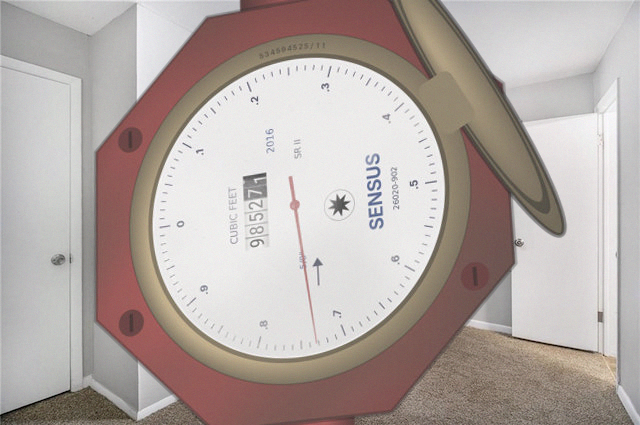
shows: 985270.73 ft³
